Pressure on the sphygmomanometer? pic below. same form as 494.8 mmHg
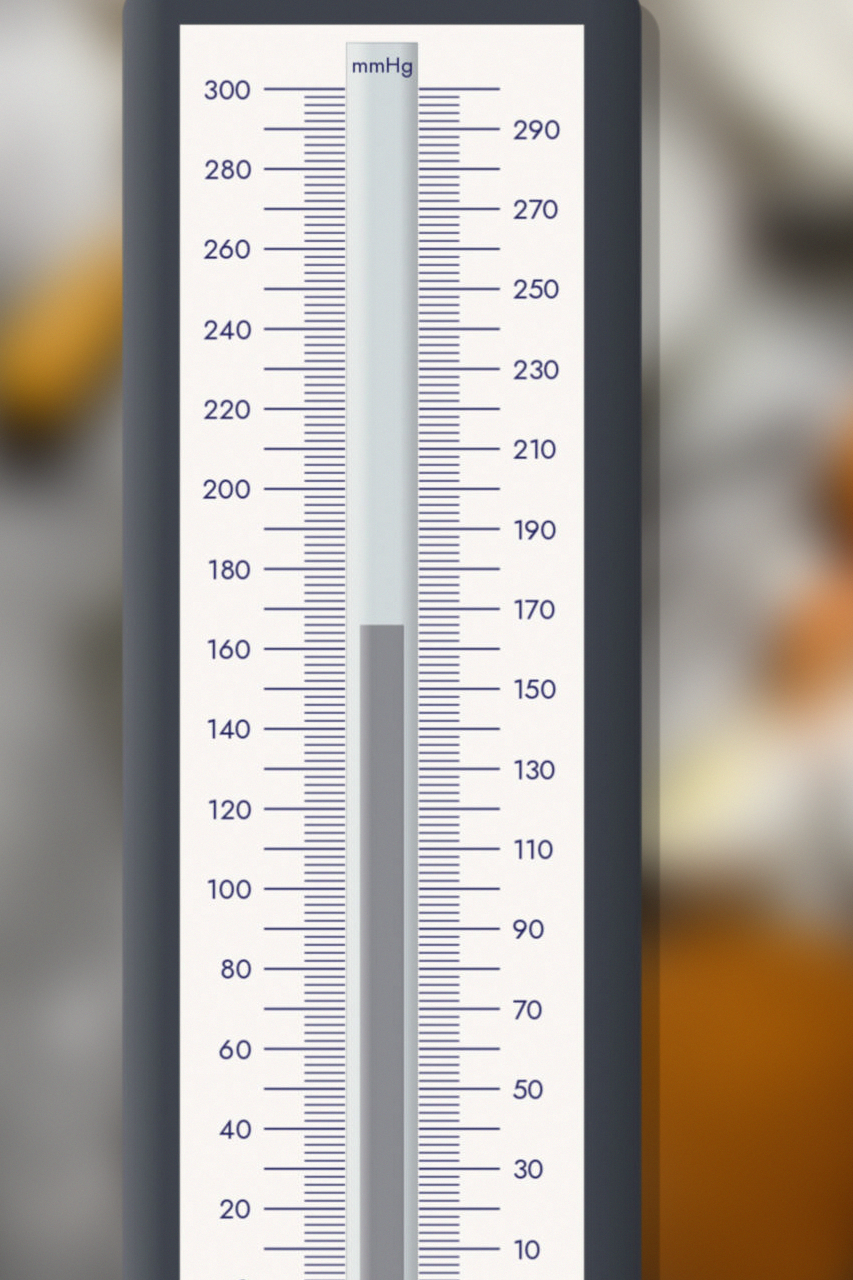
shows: 166 mmHg
